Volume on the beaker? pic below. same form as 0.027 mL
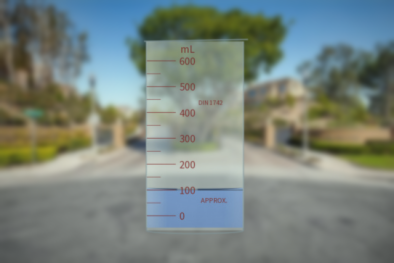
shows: 100 mL
